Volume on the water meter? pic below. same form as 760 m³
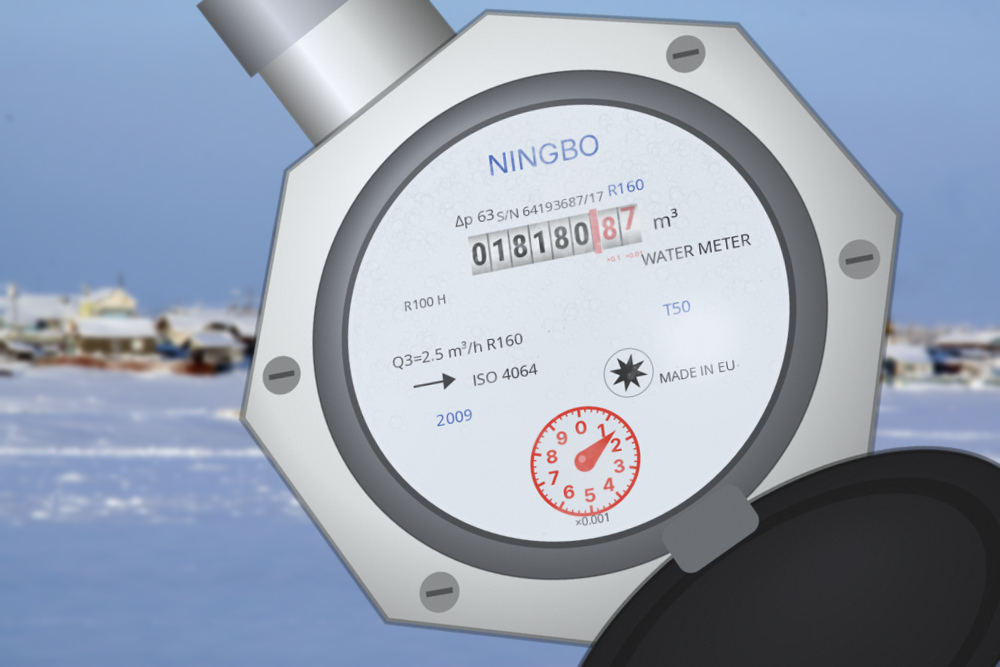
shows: 18180.871 m³
